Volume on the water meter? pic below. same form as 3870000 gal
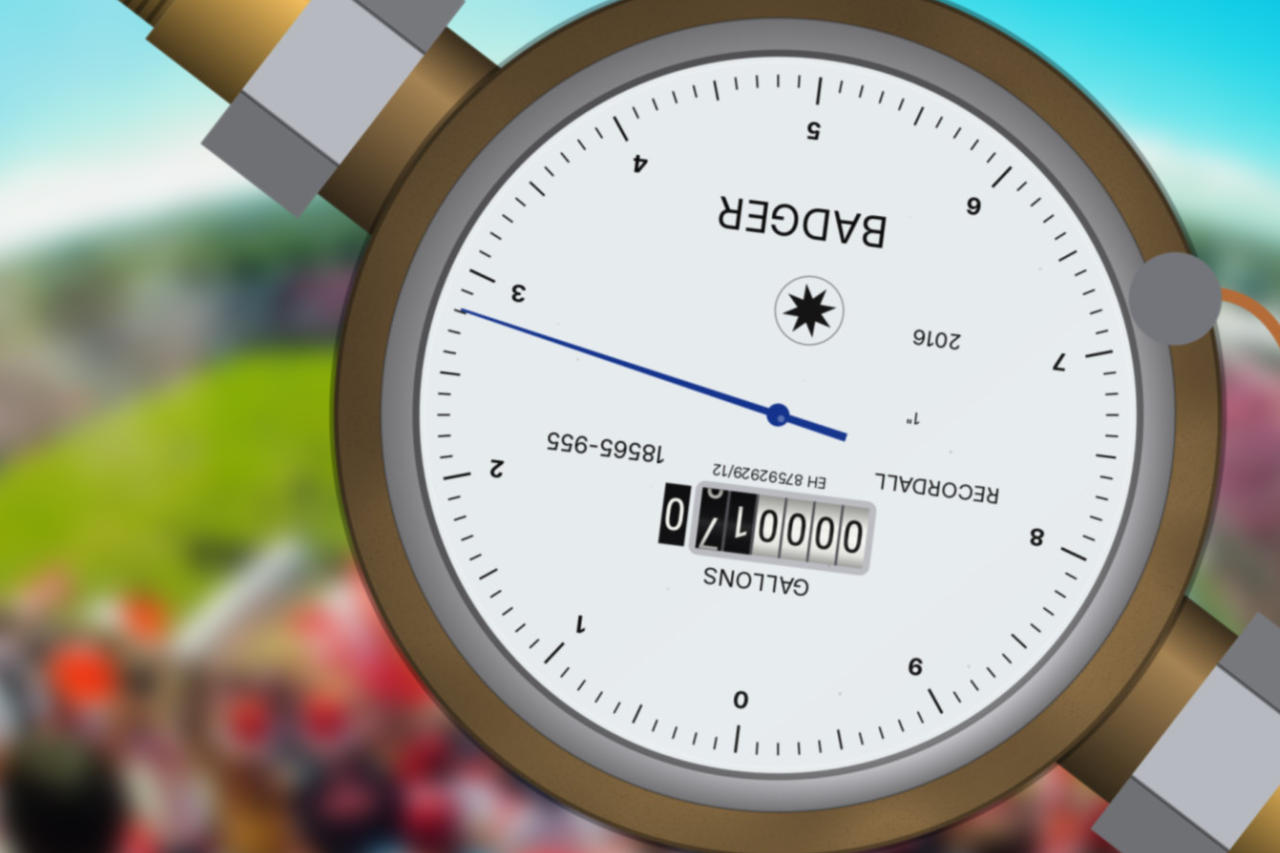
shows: 172.8 gal
